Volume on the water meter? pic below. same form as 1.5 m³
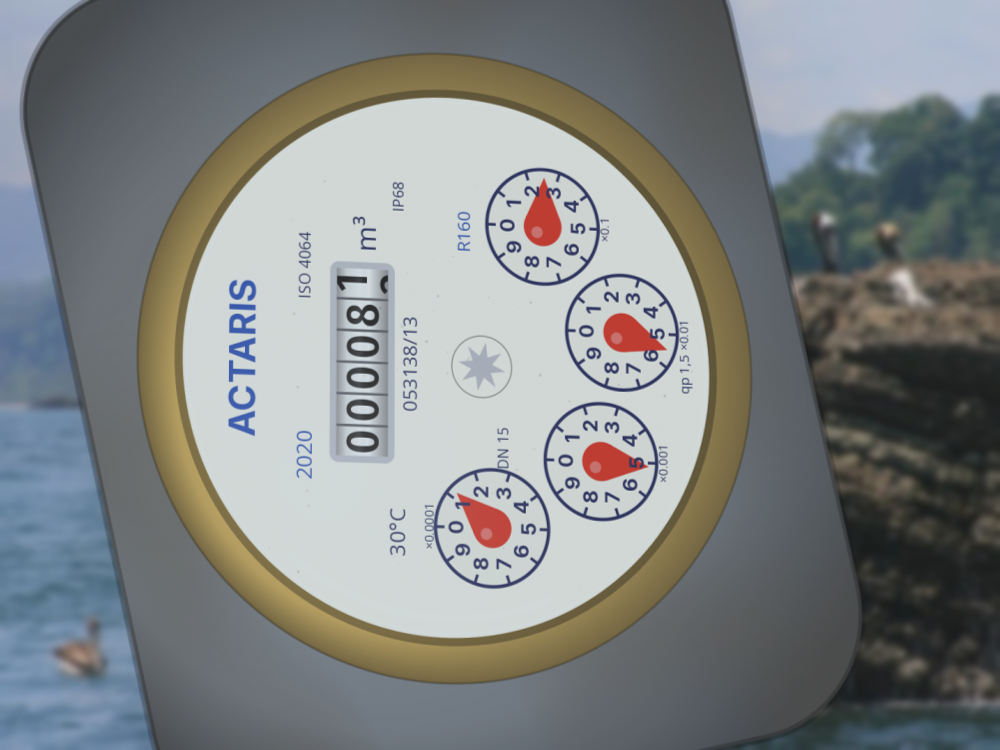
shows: 81.2551 m³
